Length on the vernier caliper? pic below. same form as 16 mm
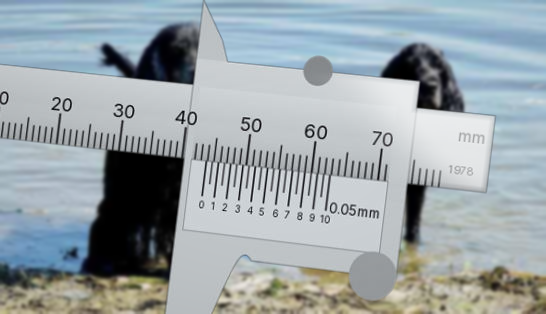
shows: 43.8 mm
